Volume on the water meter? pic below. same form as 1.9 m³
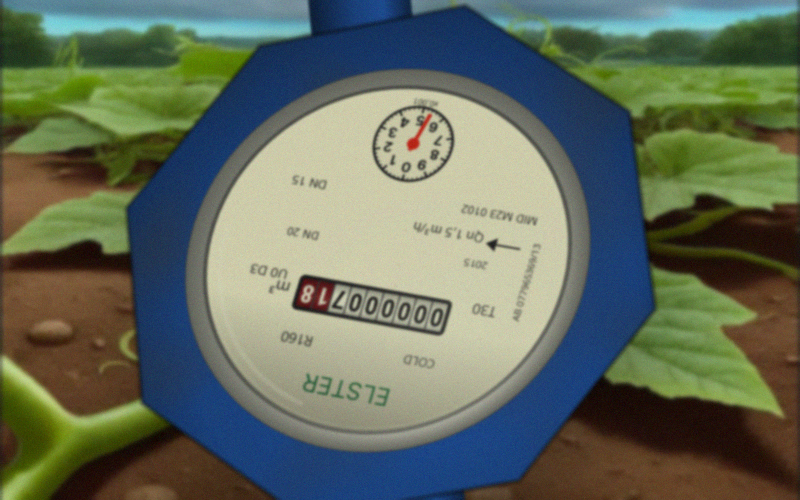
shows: 7.185 m³
